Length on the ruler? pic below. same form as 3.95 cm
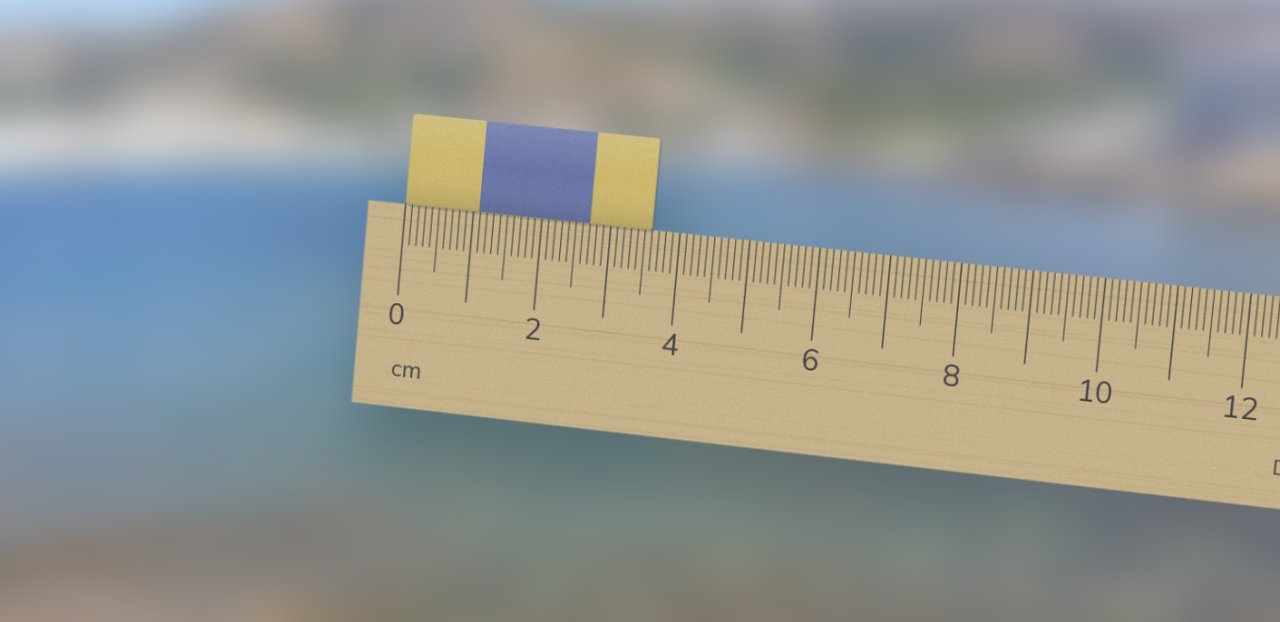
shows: 3.6 cm
